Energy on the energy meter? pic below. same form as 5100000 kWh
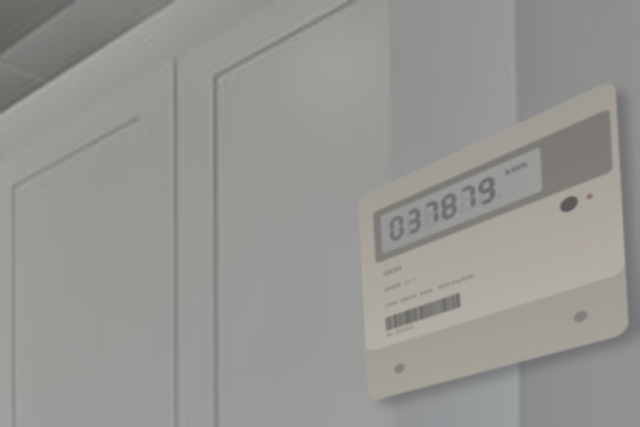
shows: 37879 kWh
